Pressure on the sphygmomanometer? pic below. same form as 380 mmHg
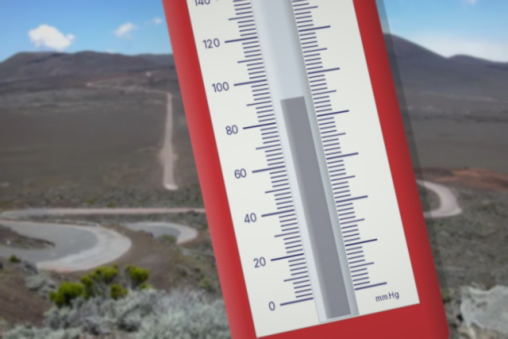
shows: 90 mmHg
